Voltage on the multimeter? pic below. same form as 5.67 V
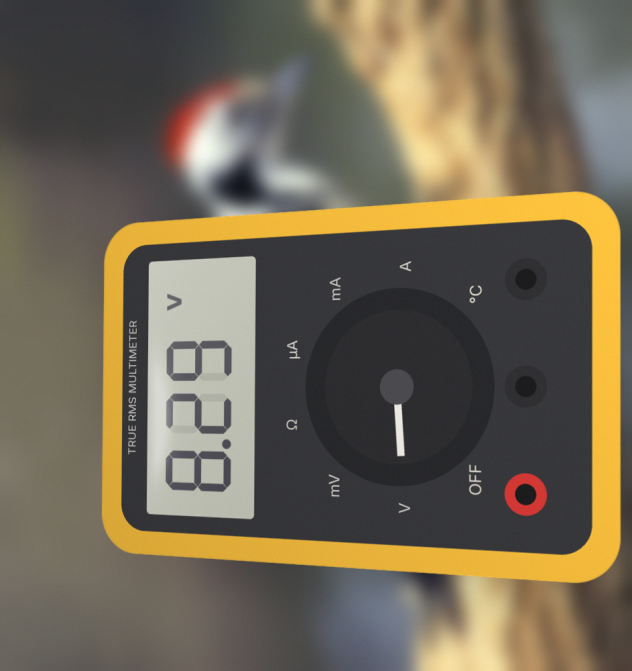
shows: 8.29 V
